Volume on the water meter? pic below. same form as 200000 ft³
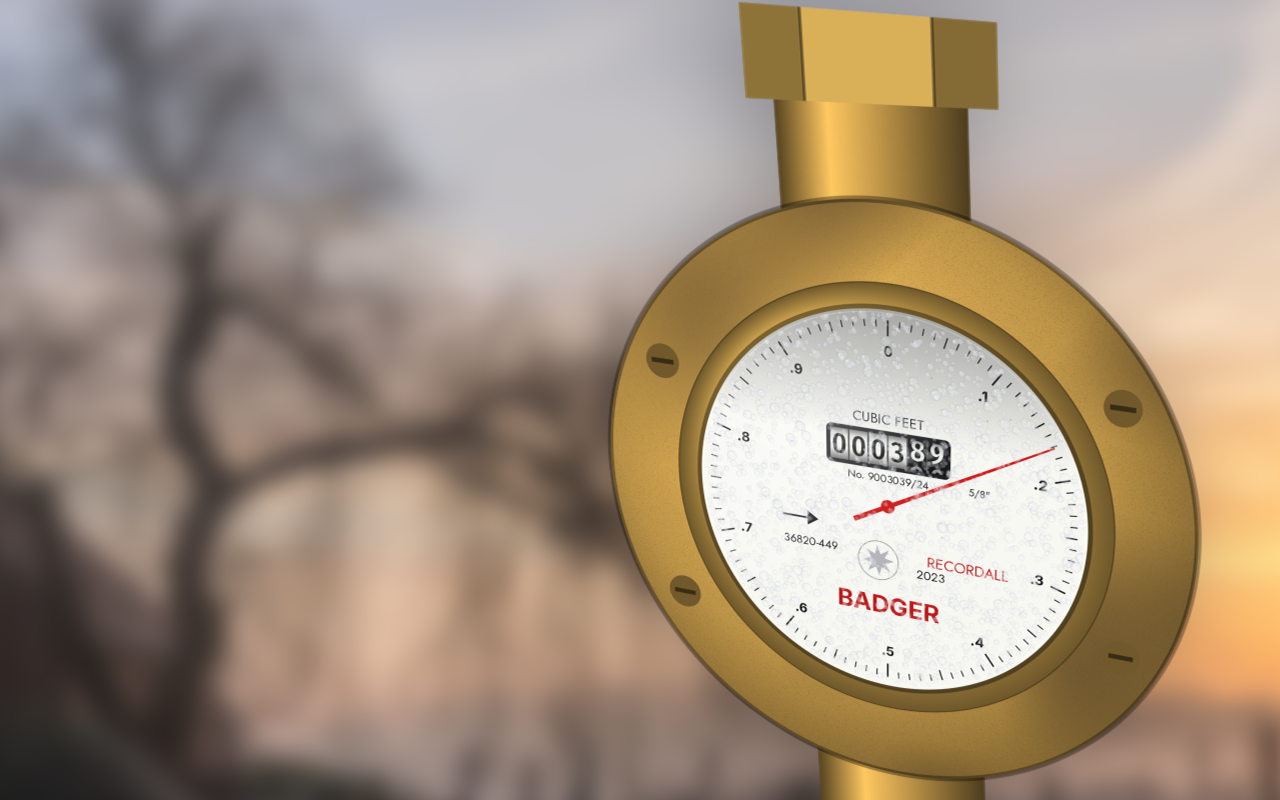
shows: 389.17 ft³
